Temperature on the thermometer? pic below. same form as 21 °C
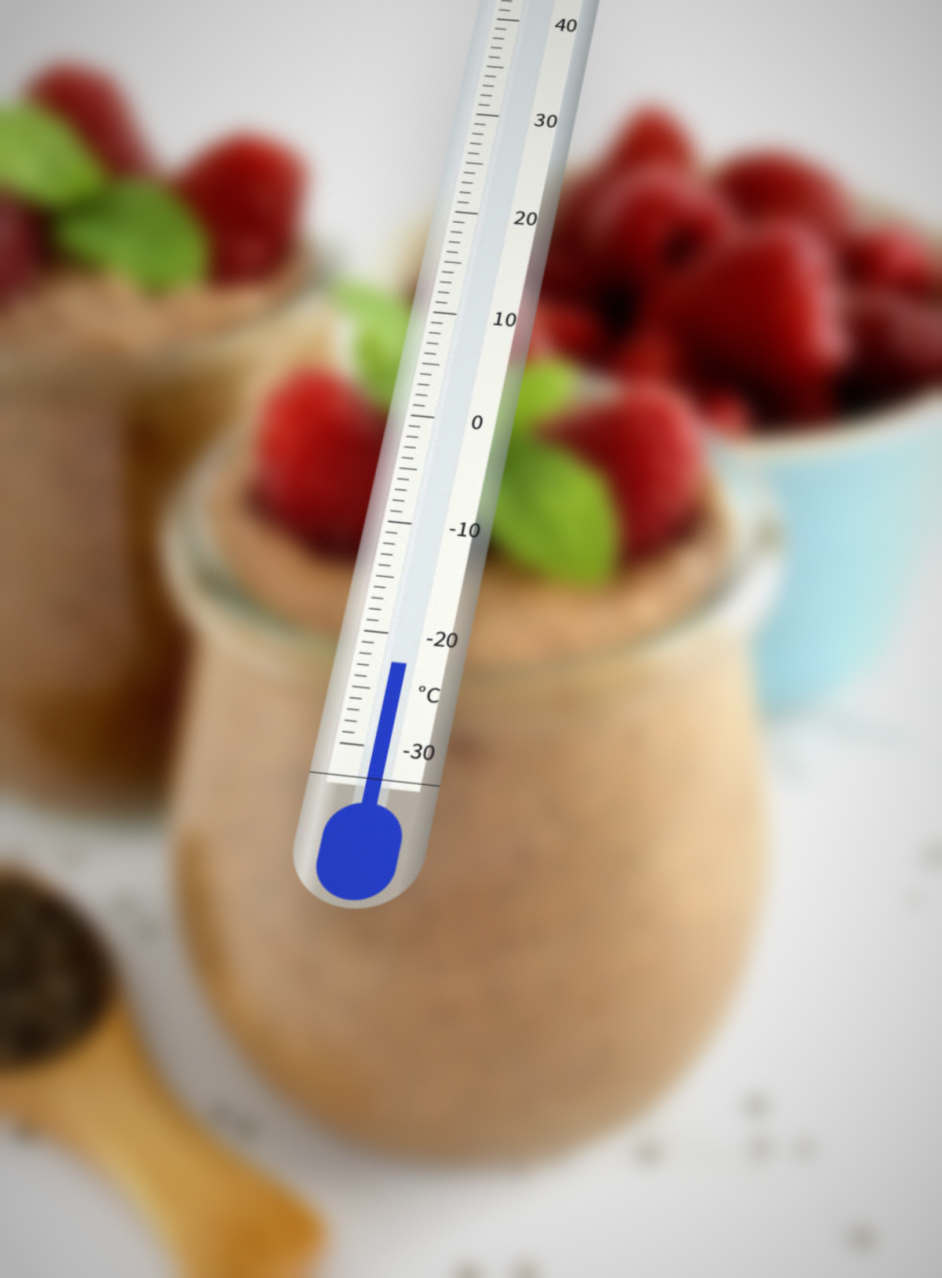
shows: -22.5 °C
